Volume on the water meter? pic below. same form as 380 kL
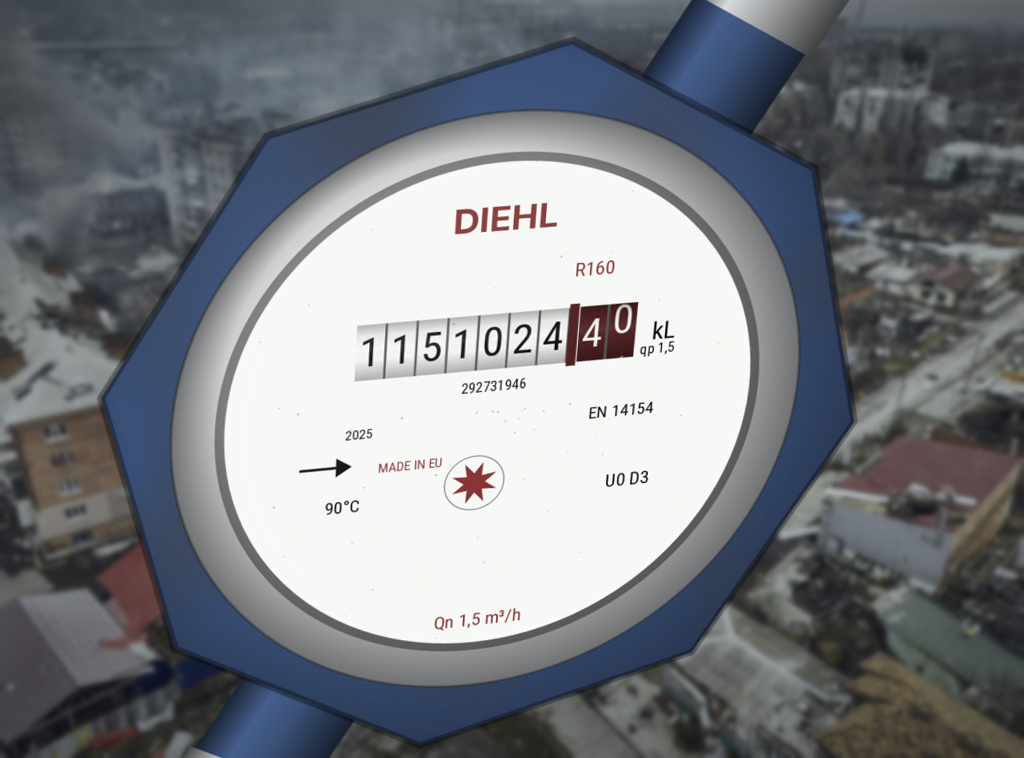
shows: 1151024.40 kL
